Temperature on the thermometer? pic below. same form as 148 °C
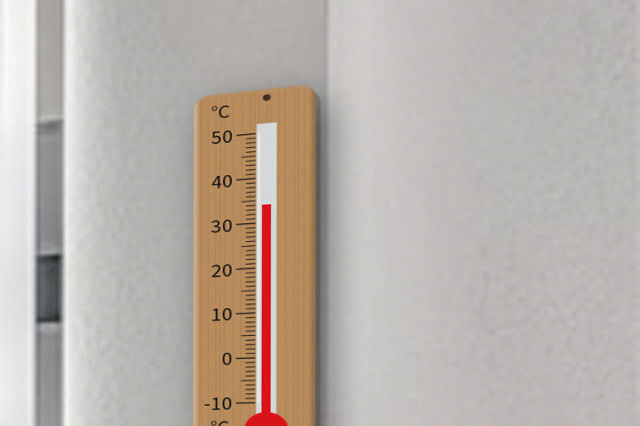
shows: 34 °C
